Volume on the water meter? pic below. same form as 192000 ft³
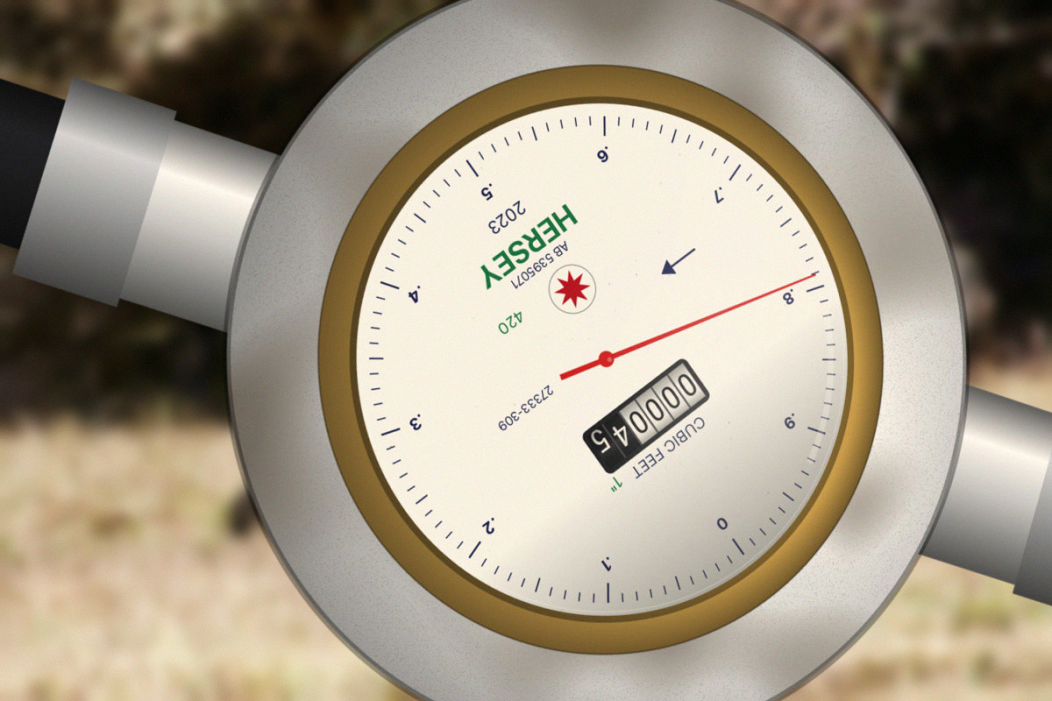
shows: 44.79 ft³
